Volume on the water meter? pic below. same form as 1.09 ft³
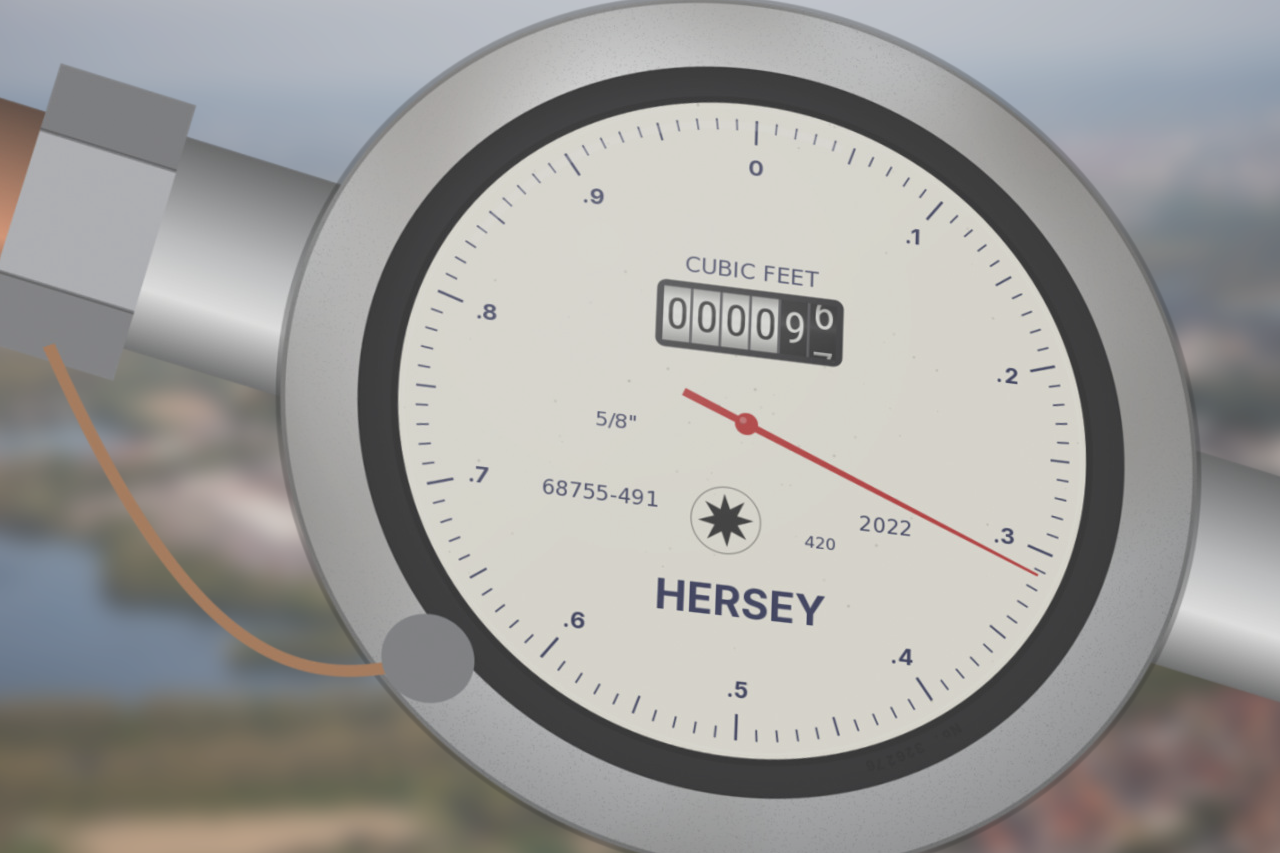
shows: 96.31 ft³
